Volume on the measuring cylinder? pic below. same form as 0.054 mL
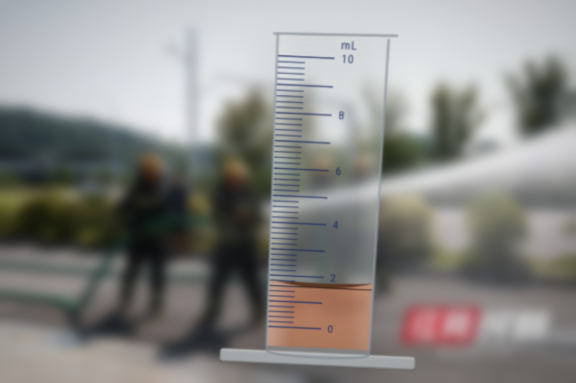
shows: 1.6 mL
